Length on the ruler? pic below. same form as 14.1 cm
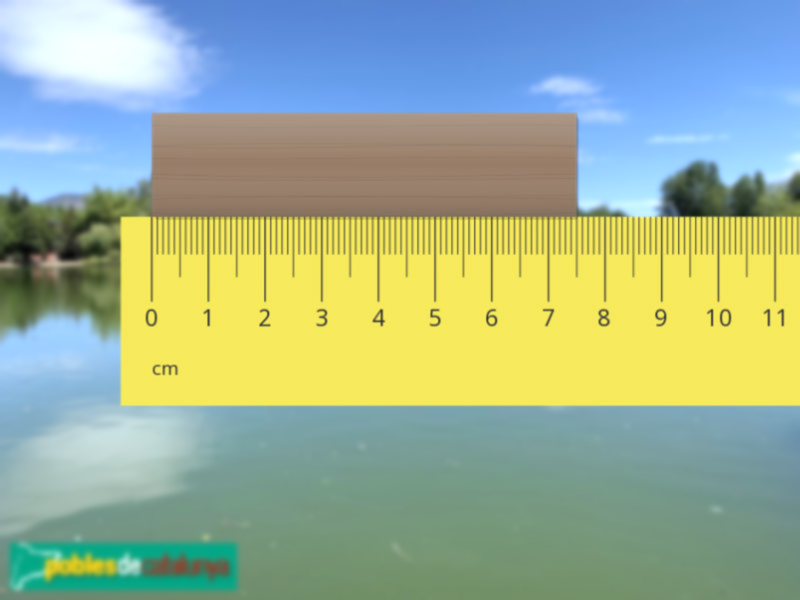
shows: 7.5 cm
